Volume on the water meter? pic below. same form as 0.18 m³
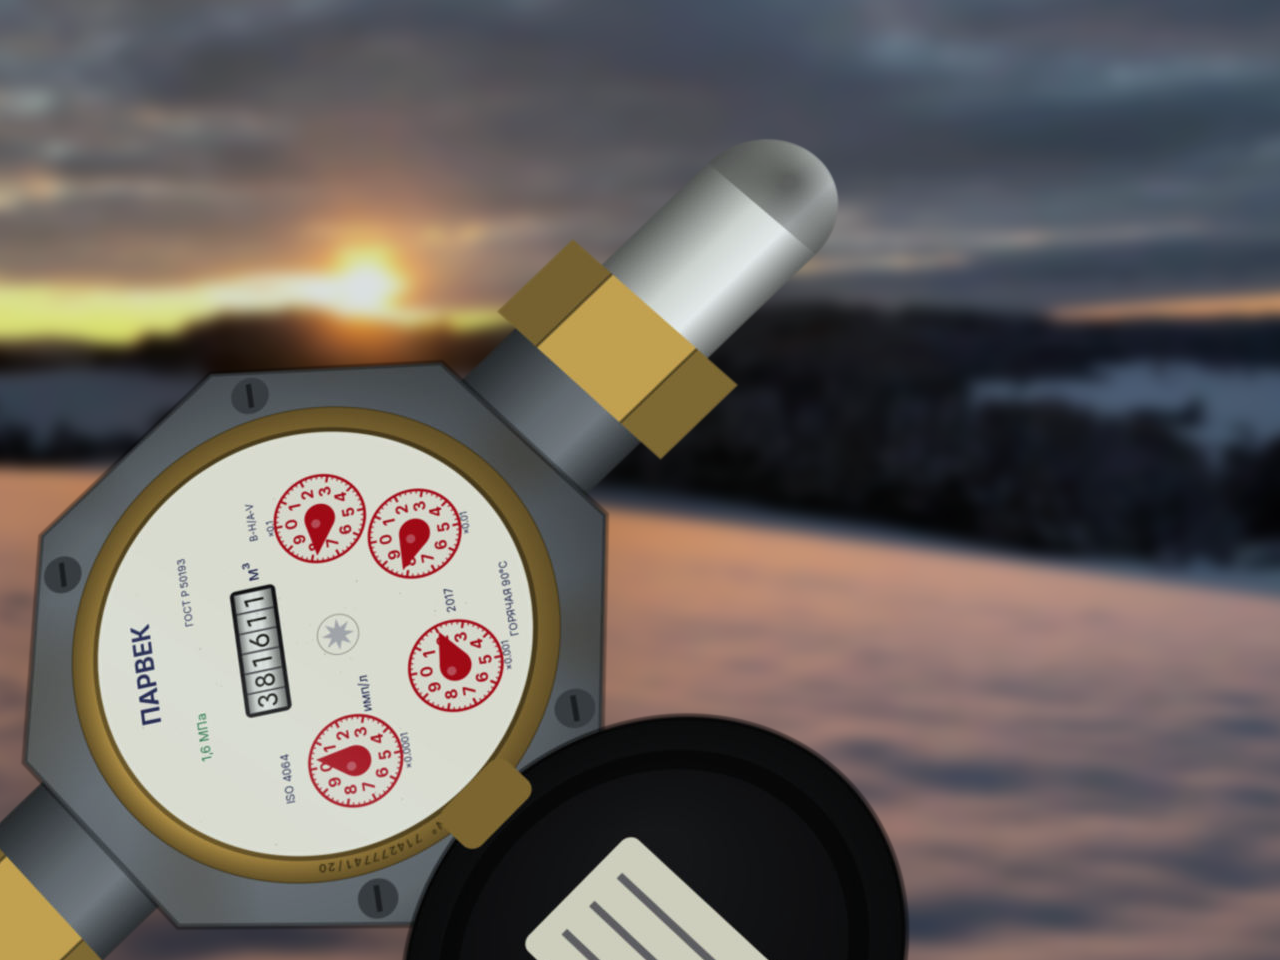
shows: 381611.7820 m³
